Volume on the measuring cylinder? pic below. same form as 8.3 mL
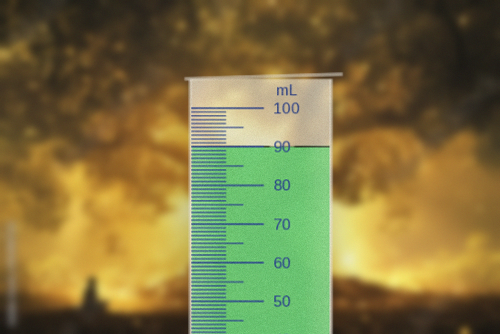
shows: 90 mL
